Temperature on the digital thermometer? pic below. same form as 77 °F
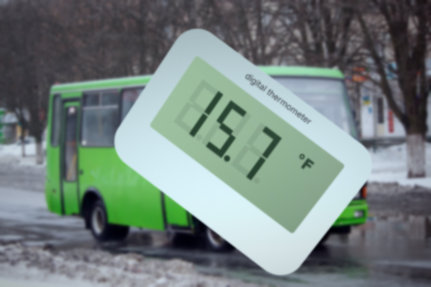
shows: 15.7 °F
